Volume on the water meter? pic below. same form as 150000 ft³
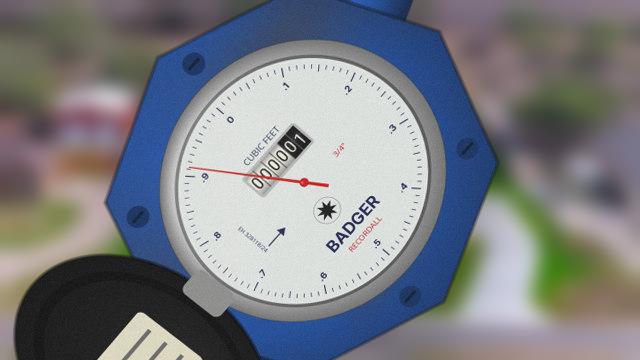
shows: 0.91 ft³
